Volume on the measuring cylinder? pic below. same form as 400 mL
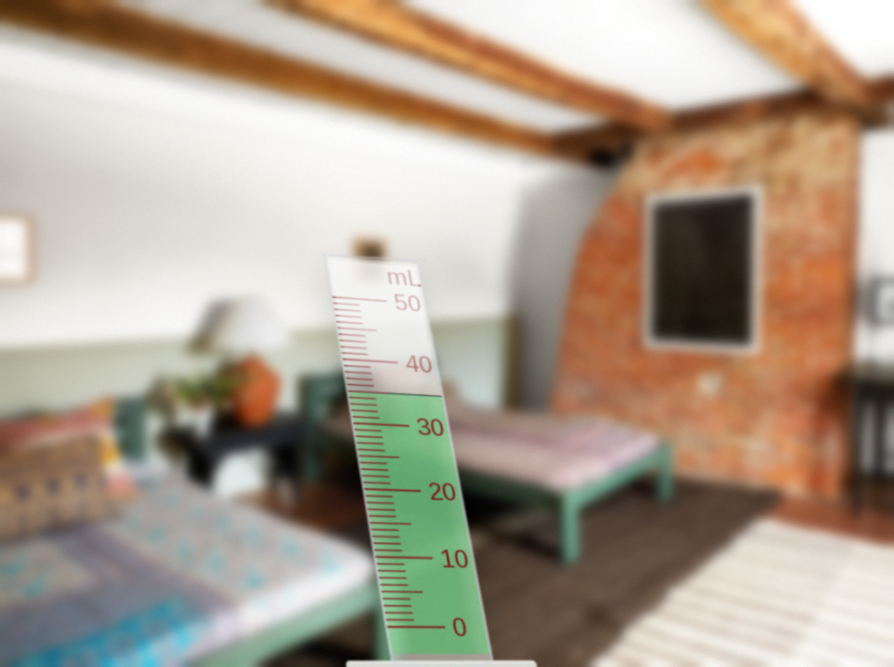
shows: 35 mL
